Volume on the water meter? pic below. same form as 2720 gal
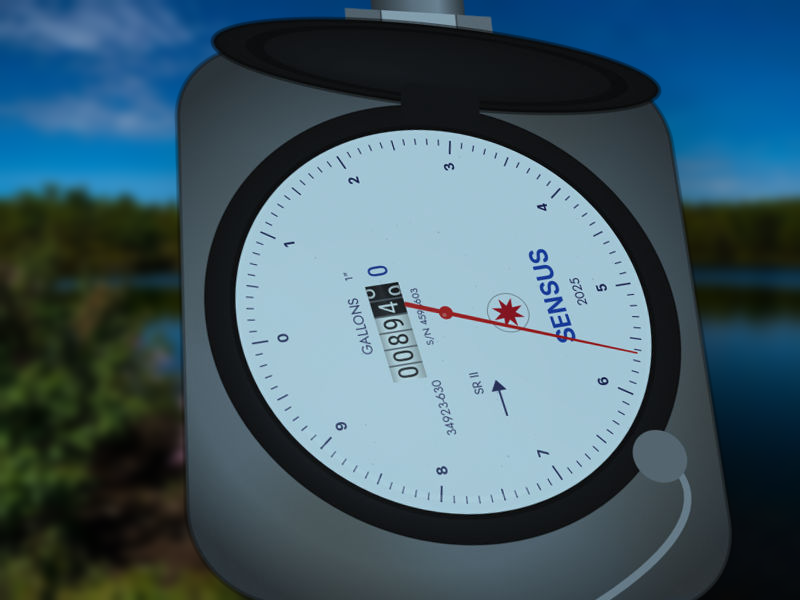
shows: 89485.6 gal
